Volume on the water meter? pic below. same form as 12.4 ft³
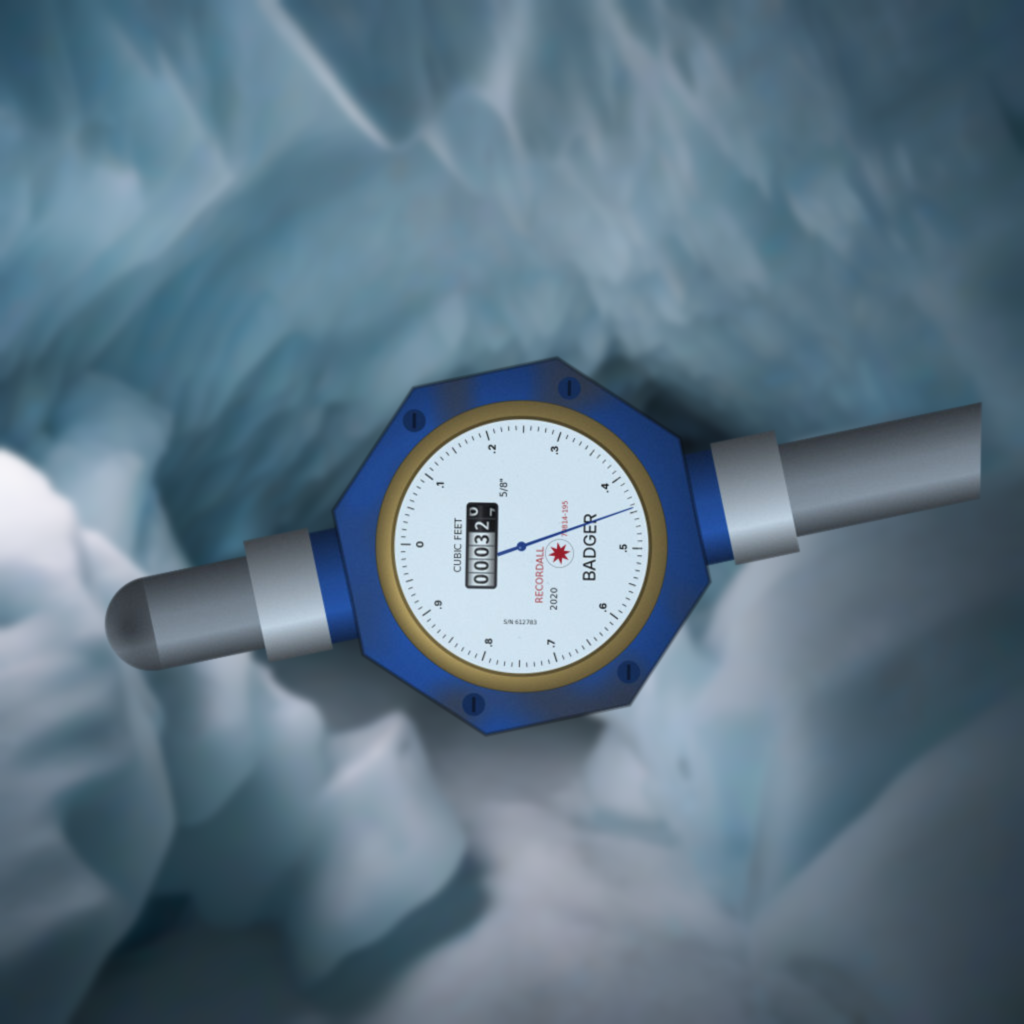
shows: 326.44 ft³
